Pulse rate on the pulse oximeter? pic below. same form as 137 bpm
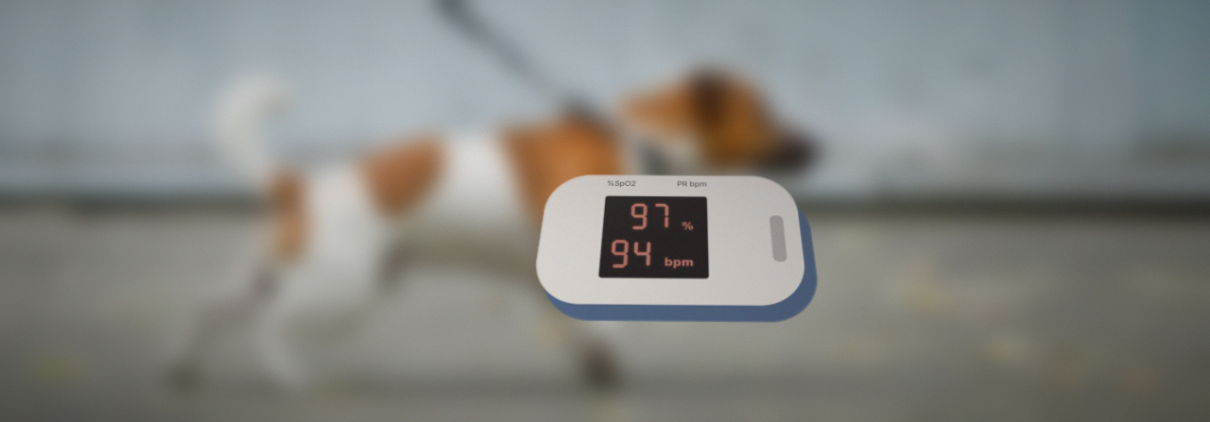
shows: 94 bpm
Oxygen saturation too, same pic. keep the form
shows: 97 %
